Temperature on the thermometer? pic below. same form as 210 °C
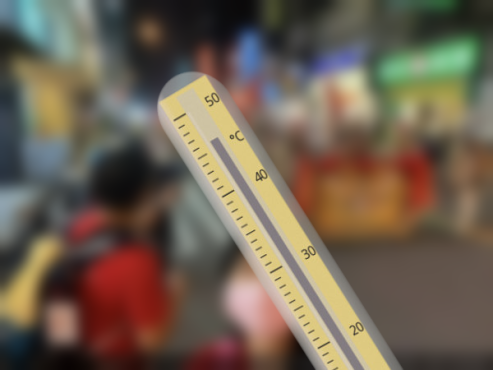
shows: 46 °C
